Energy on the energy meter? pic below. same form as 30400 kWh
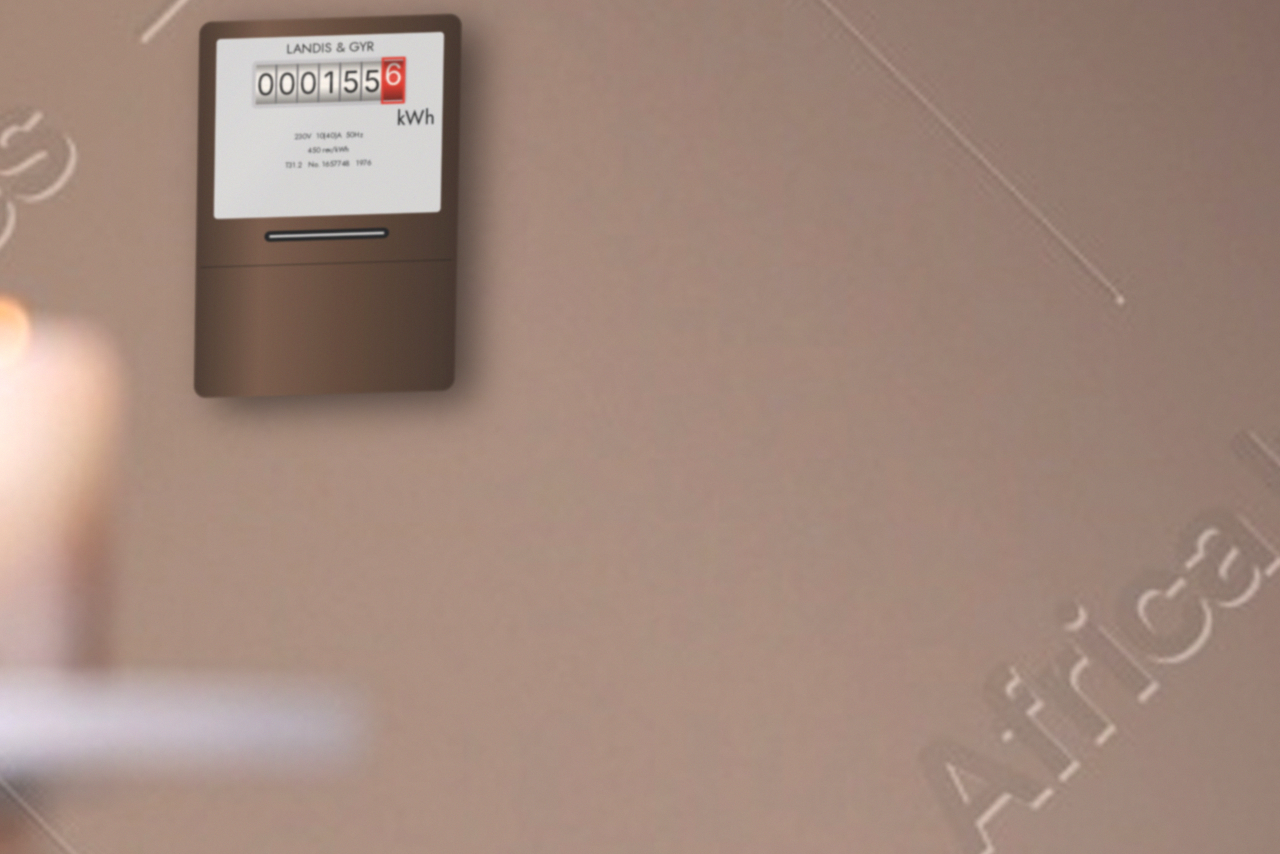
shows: 155.6 kWh
